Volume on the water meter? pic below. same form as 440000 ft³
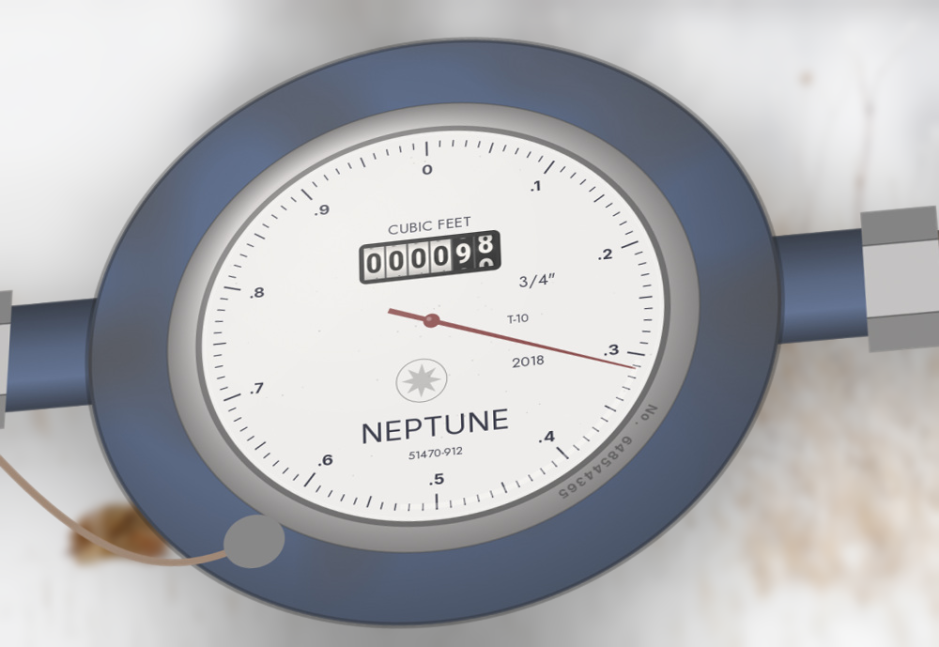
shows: 98.31 ft³
